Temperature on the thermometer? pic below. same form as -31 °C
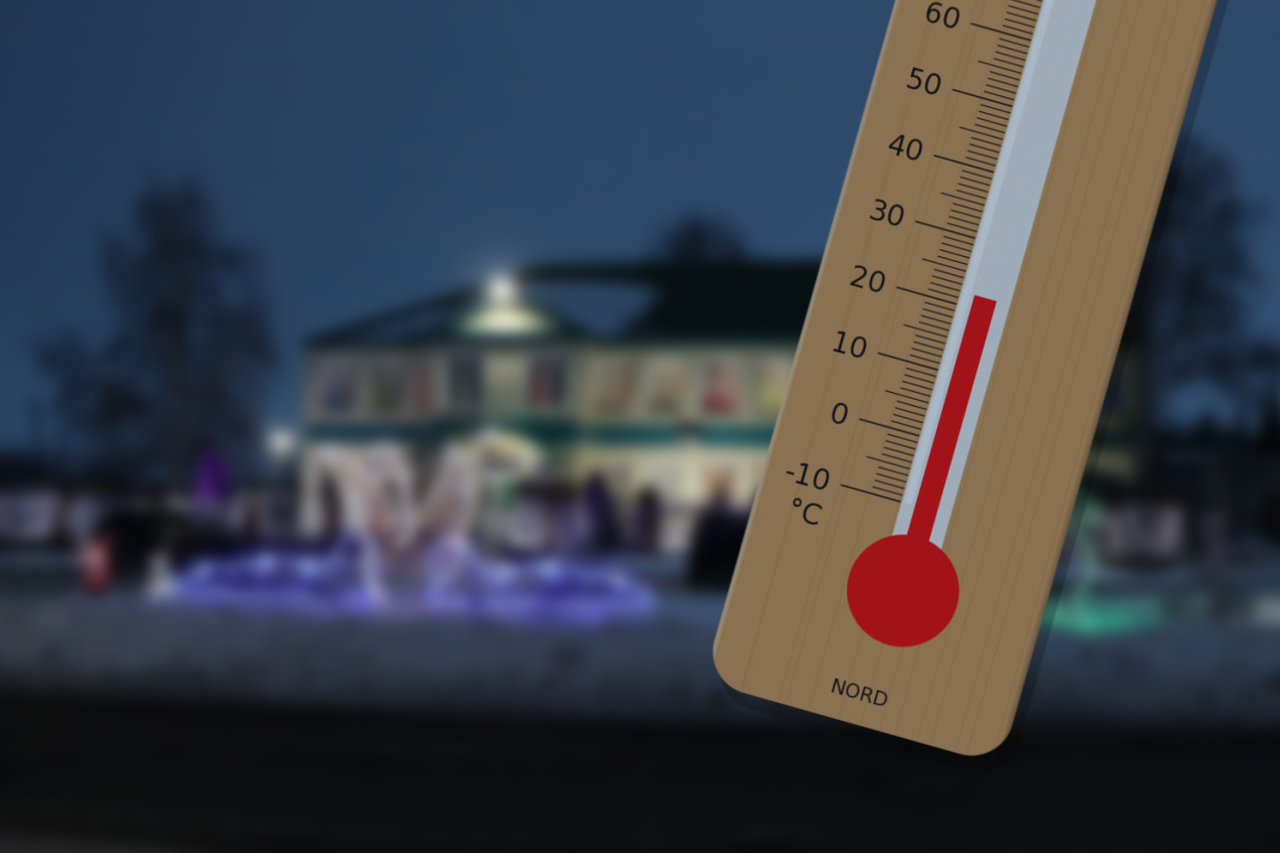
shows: 22 °C
